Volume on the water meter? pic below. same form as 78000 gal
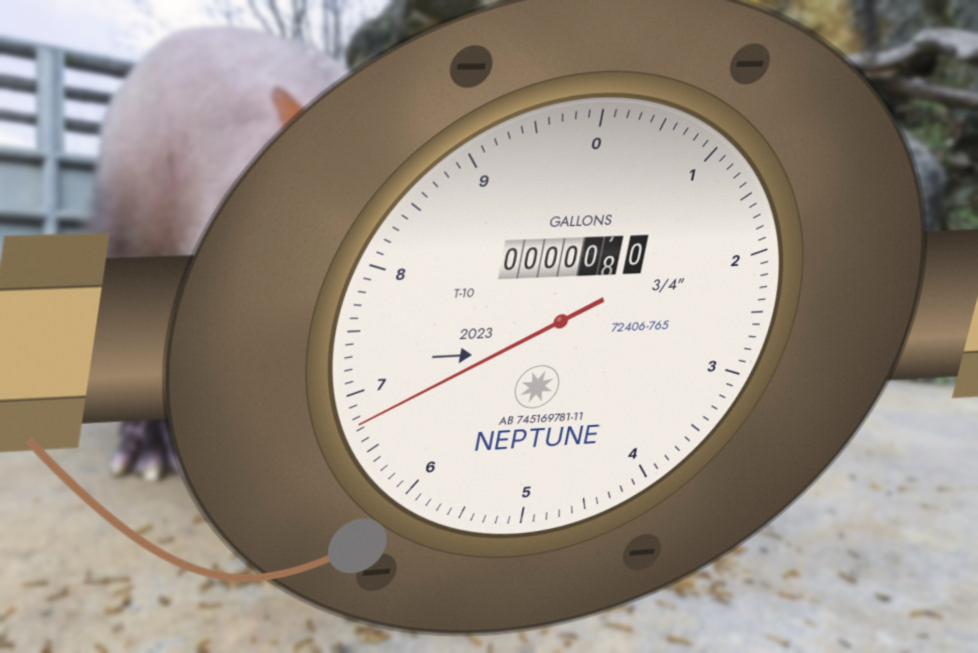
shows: 76.7 gal
